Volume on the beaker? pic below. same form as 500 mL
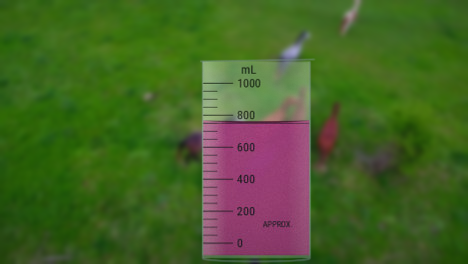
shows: 750 mL
